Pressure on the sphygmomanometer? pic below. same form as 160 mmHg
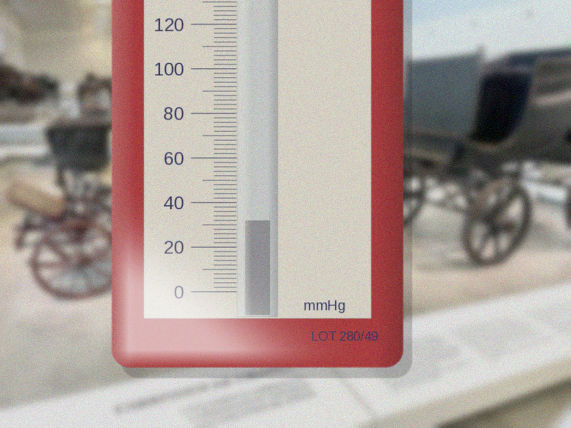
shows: 32 mmHg
